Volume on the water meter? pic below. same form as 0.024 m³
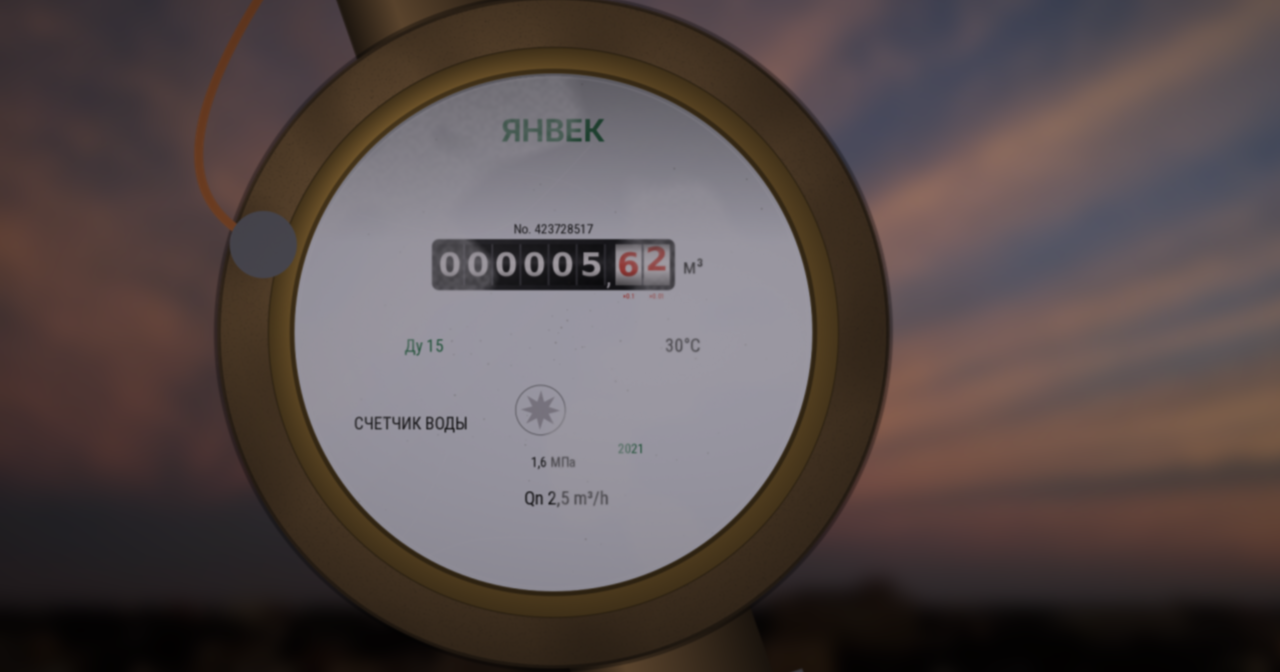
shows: 5.62 m³
